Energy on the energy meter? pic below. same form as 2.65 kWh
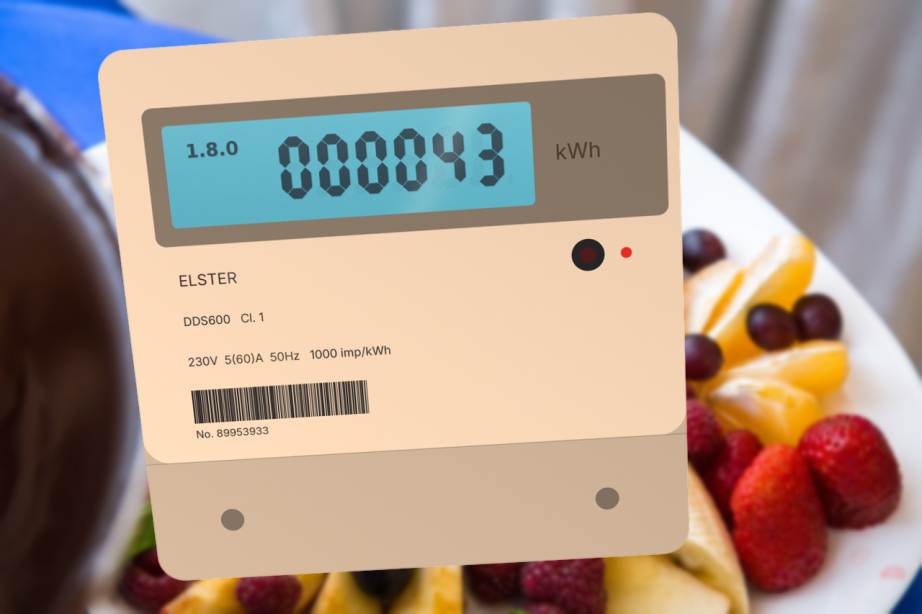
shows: 43 kWh
